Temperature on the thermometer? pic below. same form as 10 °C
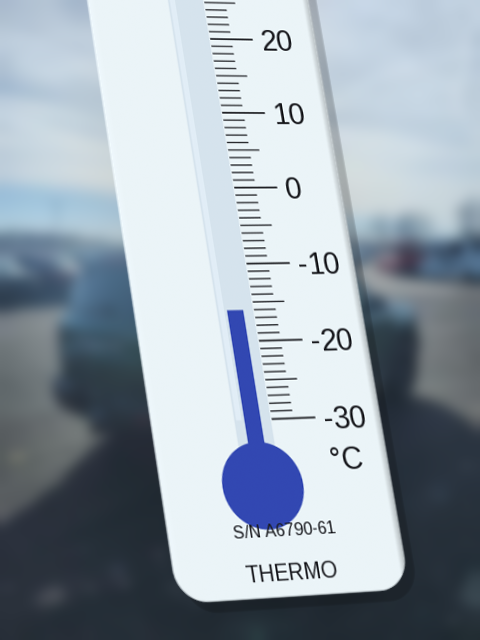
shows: -16 °C
